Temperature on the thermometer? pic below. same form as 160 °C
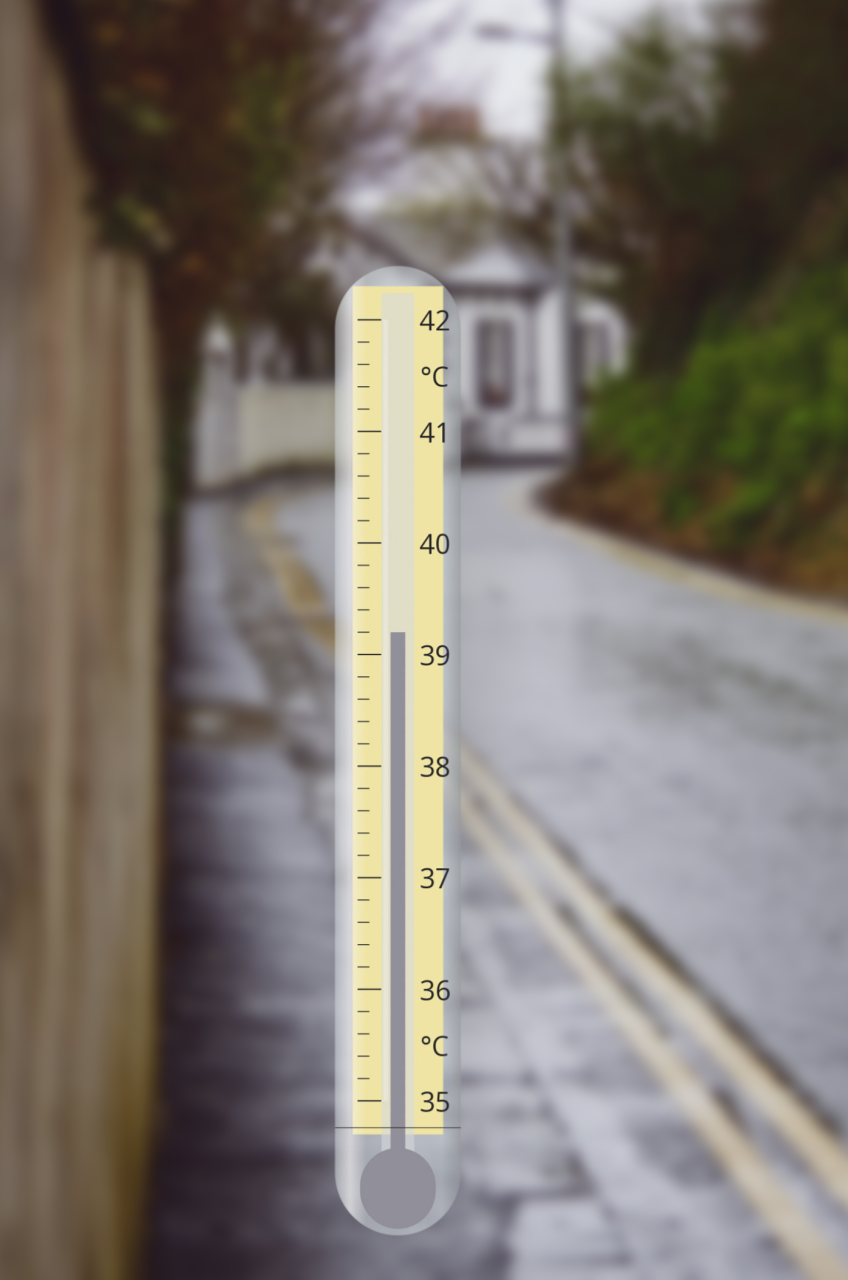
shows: 39.2 °C
